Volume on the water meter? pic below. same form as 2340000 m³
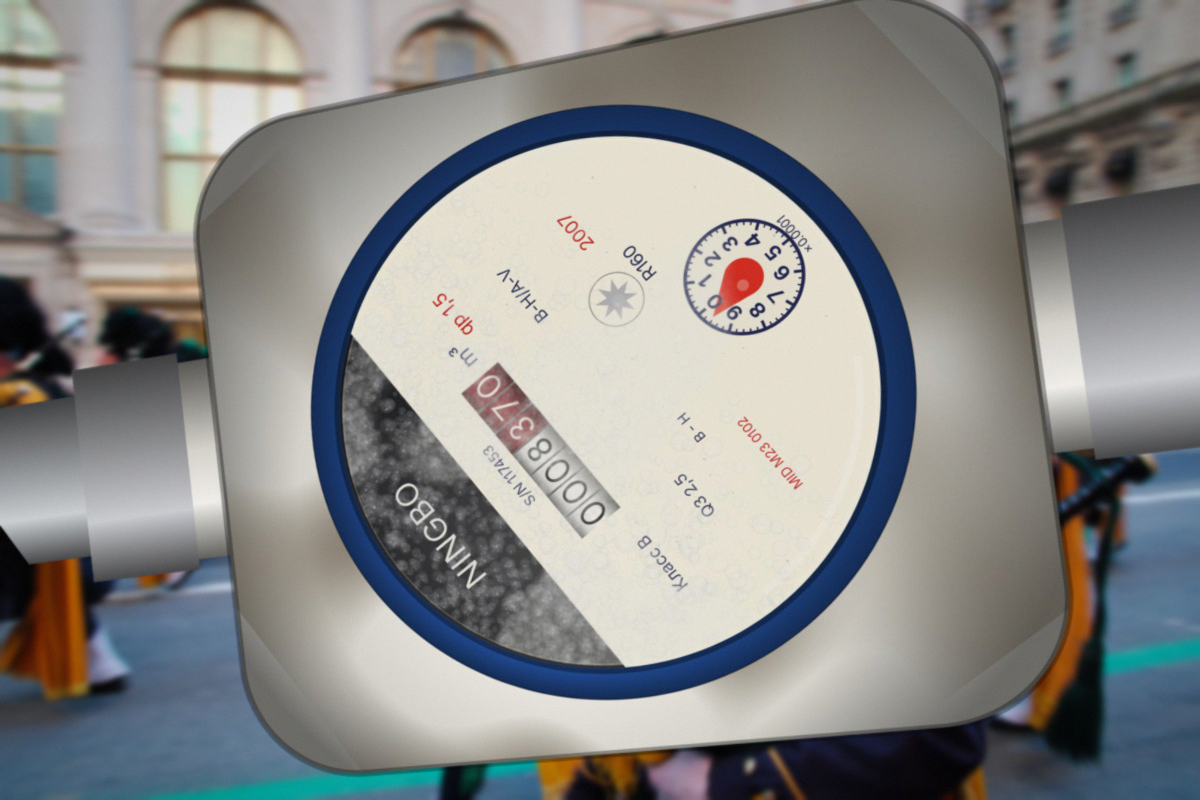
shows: 8.3699 m³
